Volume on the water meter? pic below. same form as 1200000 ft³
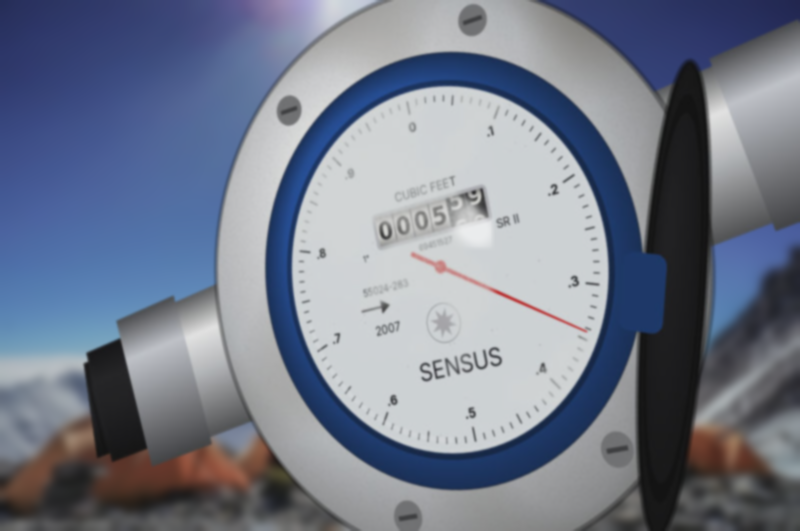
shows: 559.34 ft³
